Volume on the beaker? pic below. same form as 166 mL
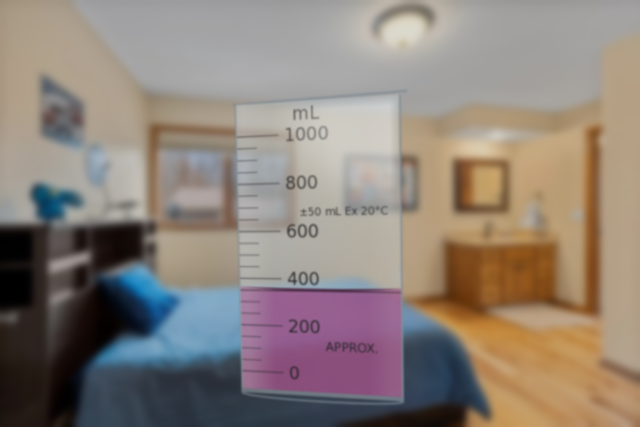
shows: 350 mL
